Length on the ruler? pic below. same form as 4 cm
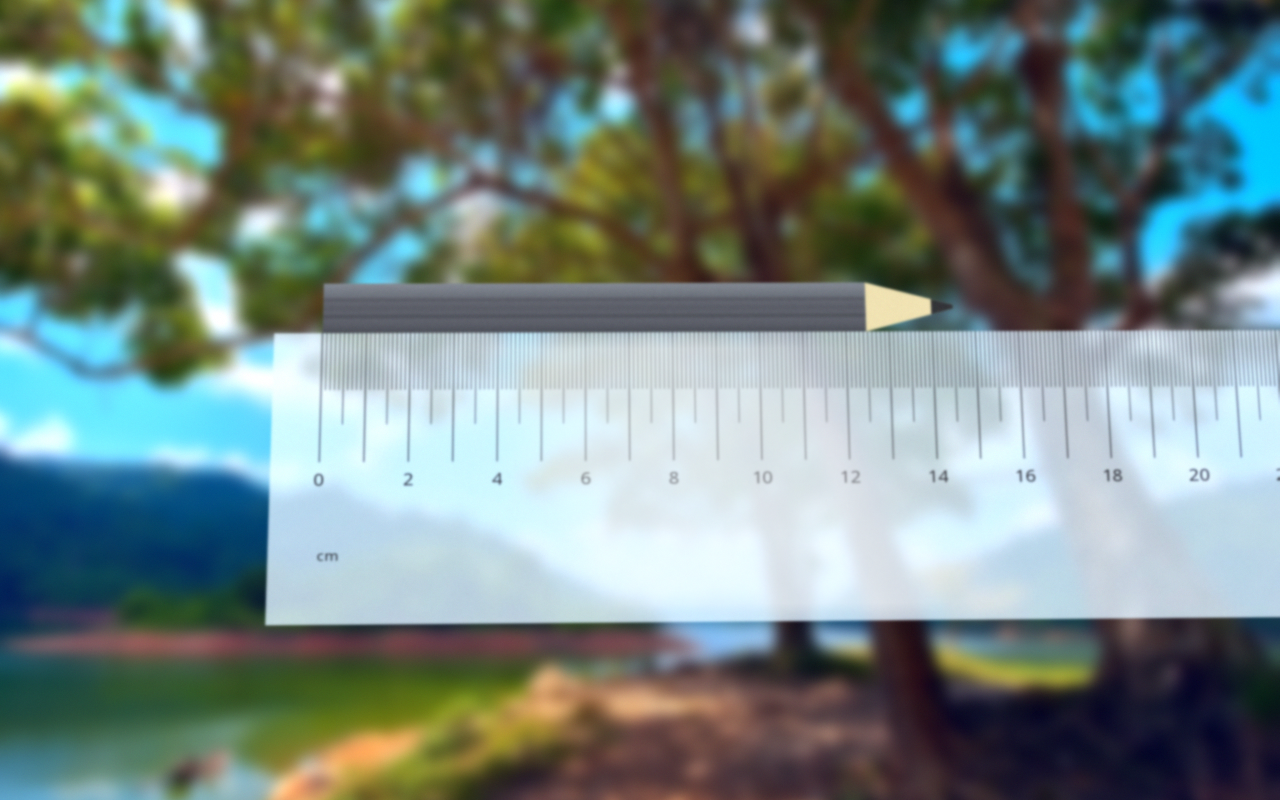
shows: 14.5 cm
